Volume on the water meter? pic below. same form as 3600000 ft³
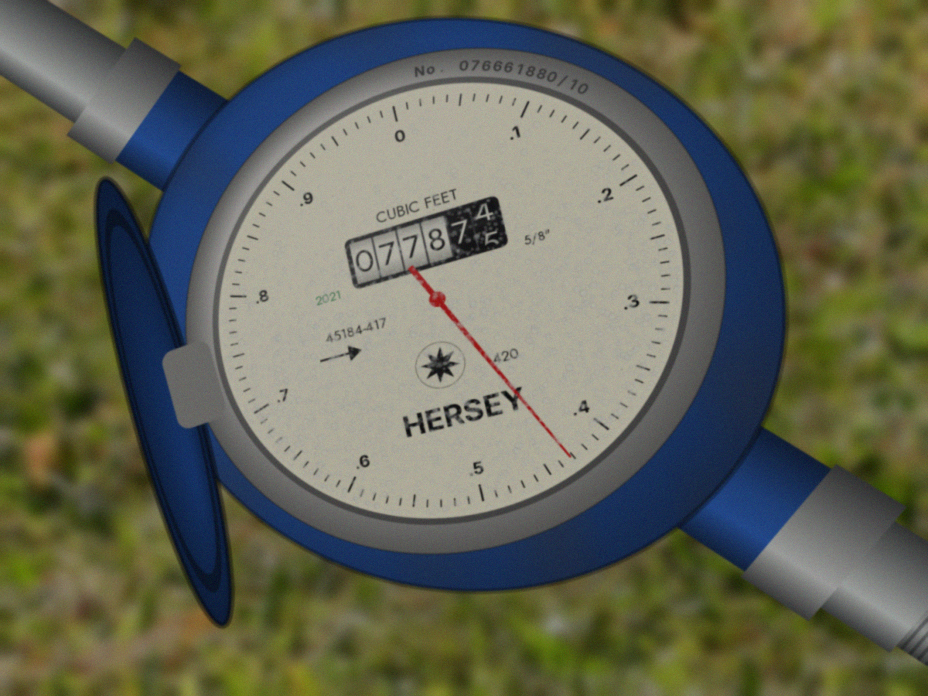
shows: 77874.43 ft³
